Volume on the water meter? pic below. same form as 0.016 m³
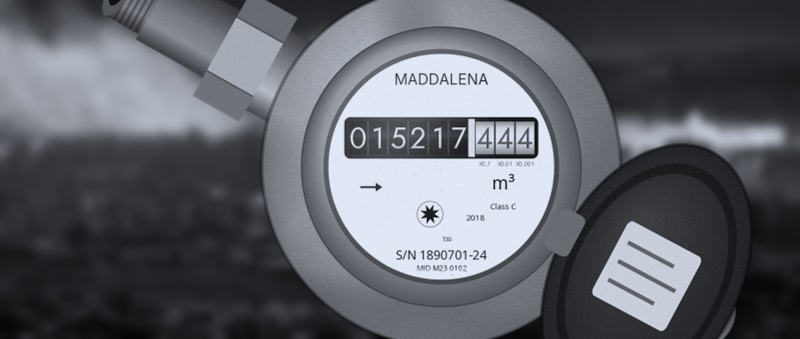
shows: 15217.444 m³
